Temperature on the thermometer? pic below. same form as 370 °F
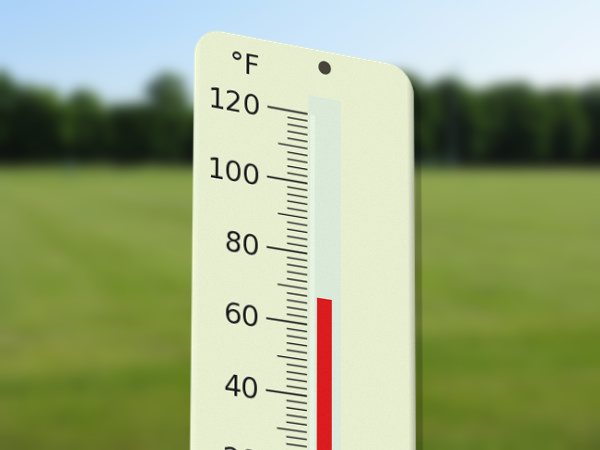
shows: 68 °F
